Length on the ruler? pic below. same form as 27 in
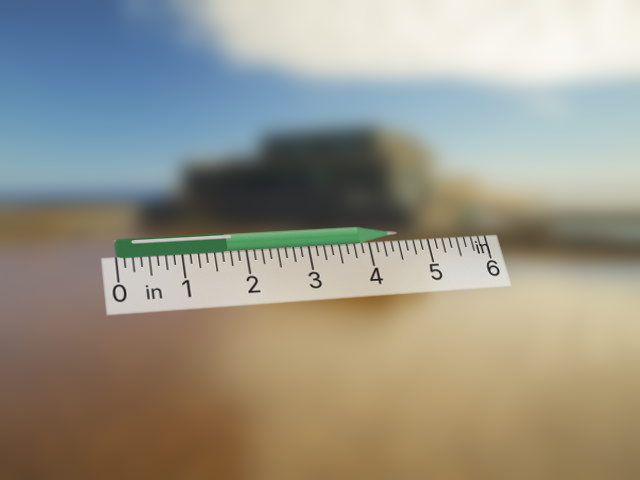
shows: 4.5 in
